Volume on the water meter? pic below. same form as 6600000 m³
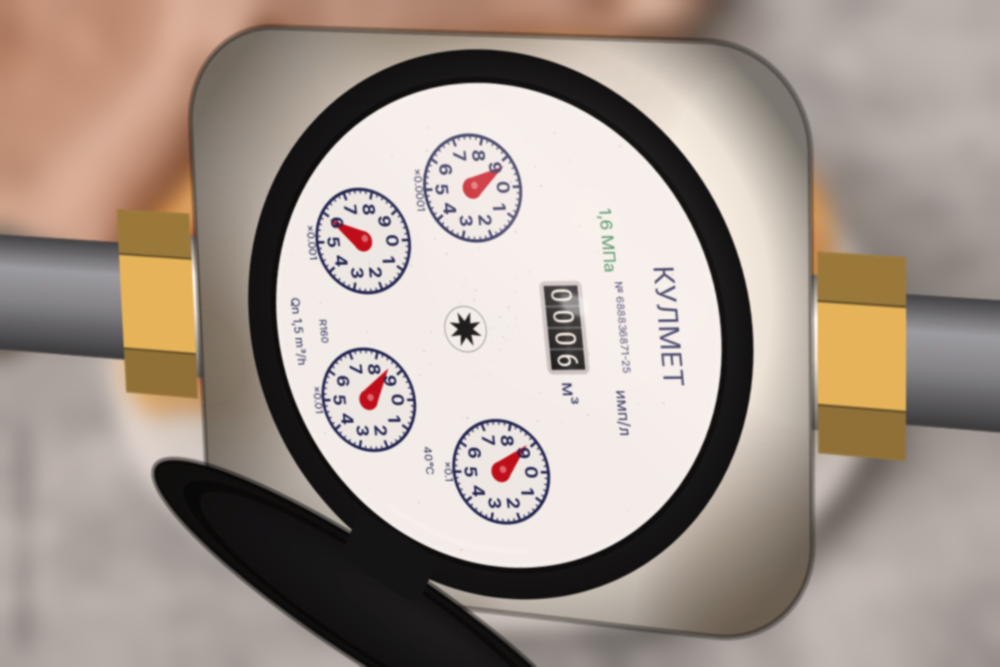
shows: 6.8859 m³
